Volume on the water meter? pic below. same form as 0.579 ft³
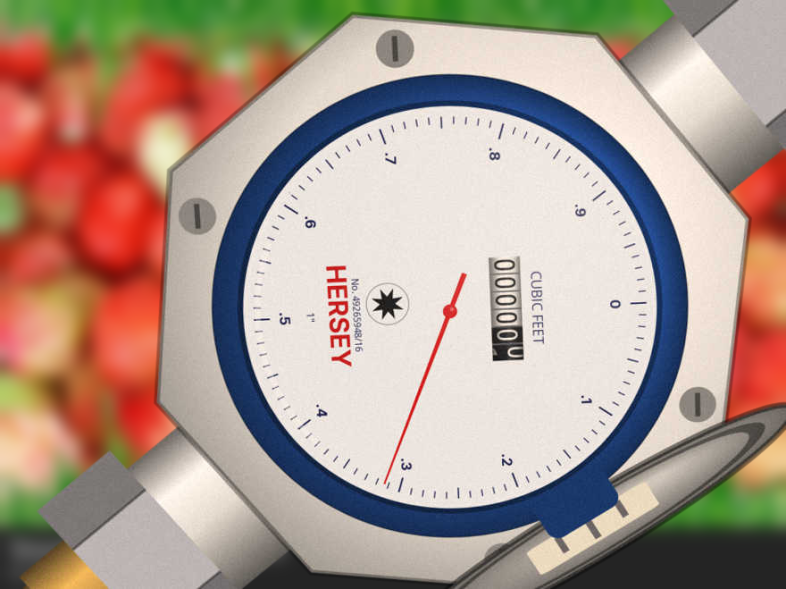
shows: 0.31 ft³
